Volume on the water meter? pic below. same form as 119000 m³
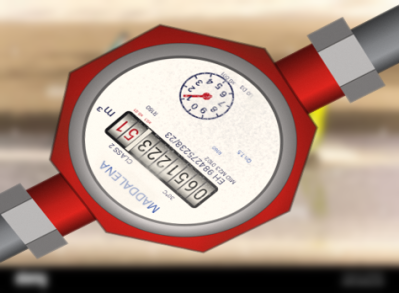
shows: 651223.511 m³
